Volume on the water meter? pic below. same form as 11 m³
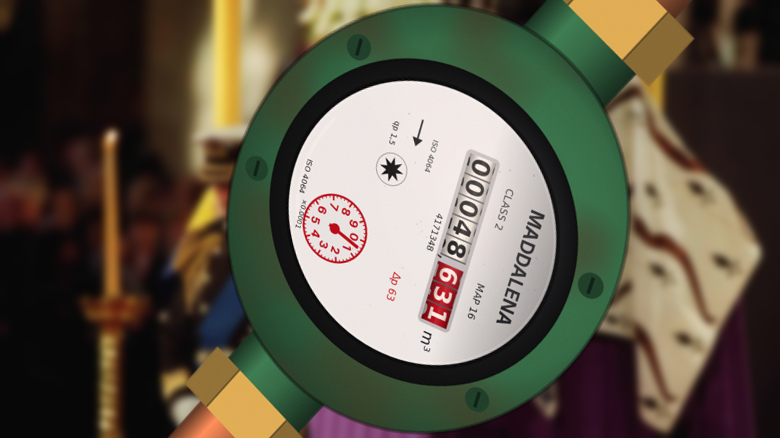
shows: 48.6310 m³
